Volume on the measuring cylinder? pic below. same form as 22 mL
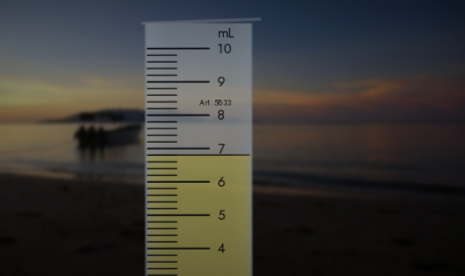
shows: 6.8 mL
